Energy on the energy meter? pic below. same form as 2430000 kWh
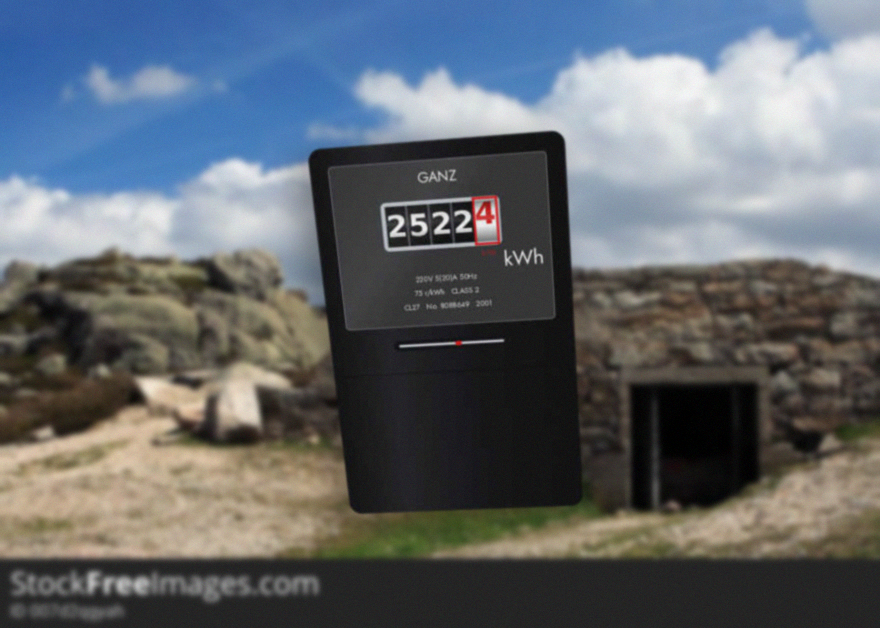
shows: 2522.4 kWh
